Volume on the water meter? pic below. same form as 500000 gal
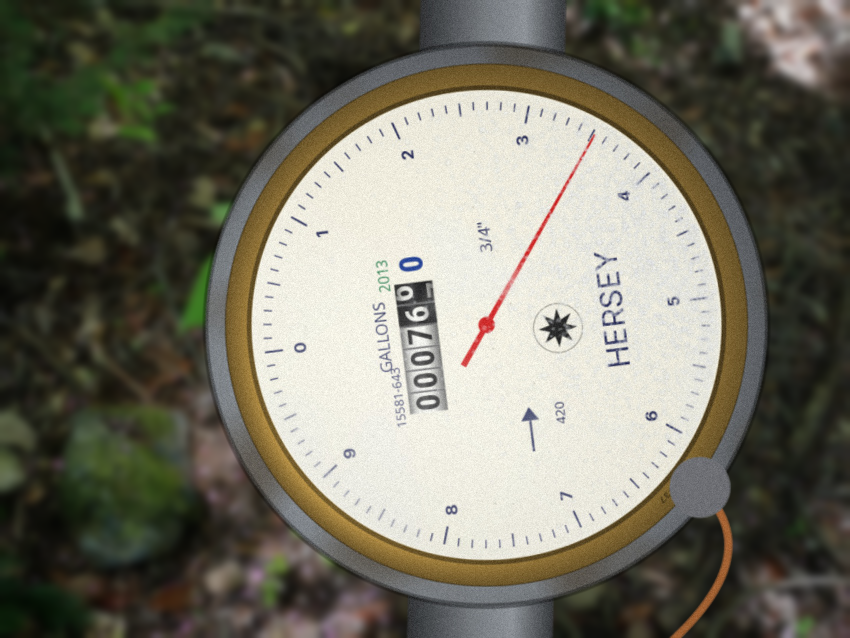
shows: 7663.5 gal
